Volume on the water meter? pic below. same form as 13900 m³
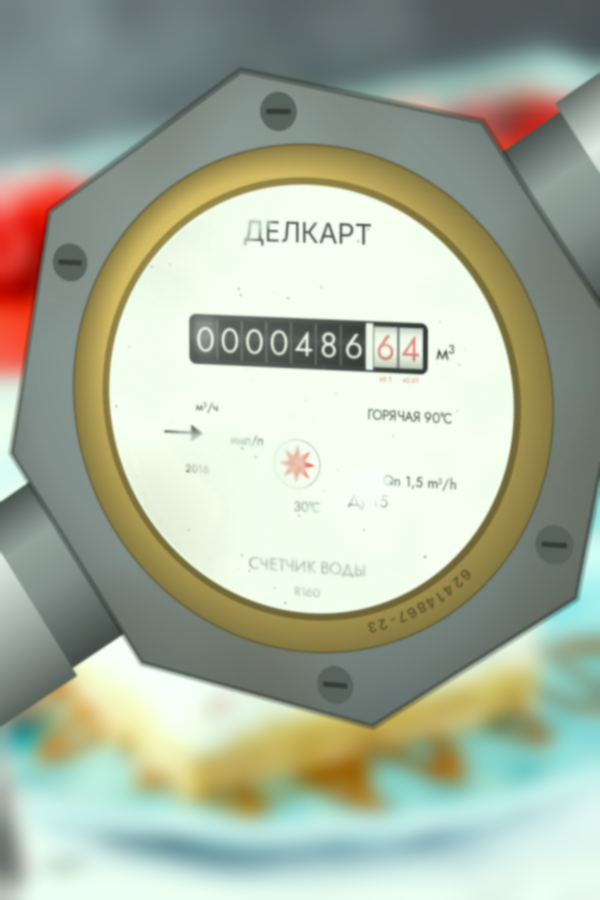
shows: 486.64 m³
